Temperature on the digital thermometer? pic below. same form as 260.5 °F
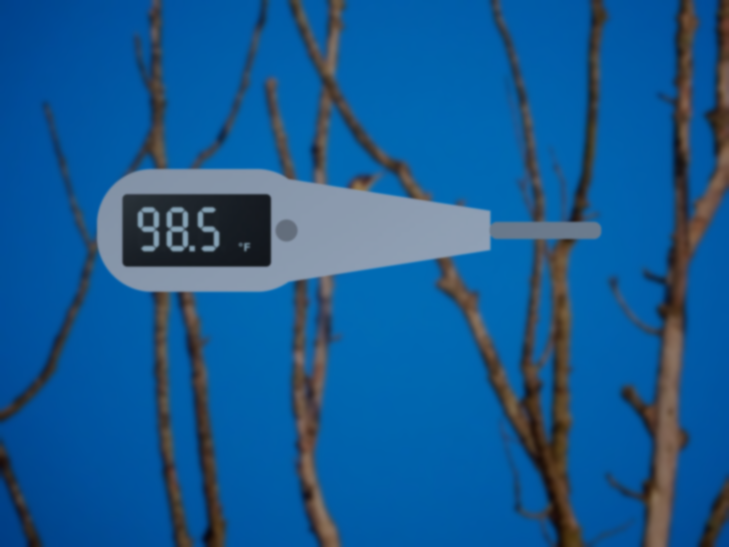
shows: 98.5 °F
